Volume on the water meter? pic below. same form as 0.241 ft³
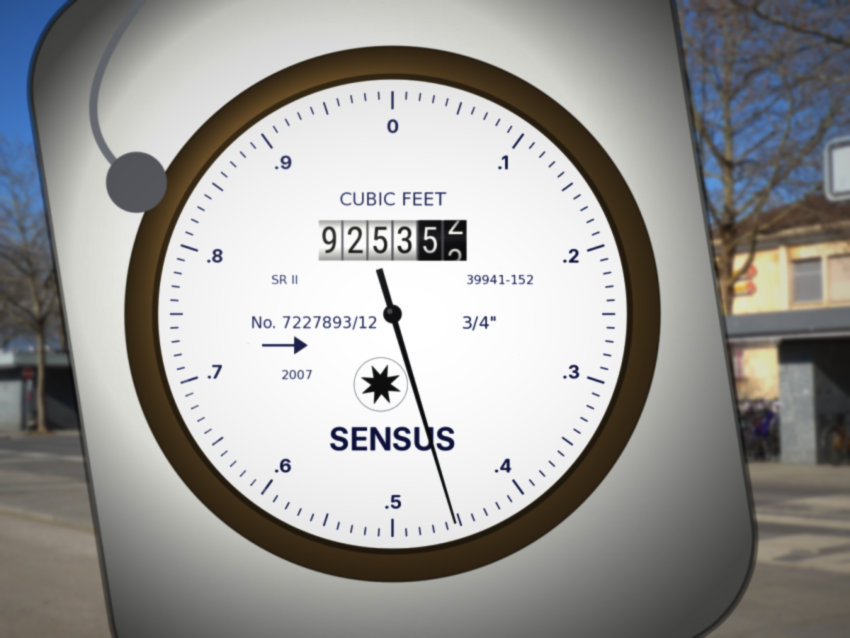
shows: 925352.45 ft³
